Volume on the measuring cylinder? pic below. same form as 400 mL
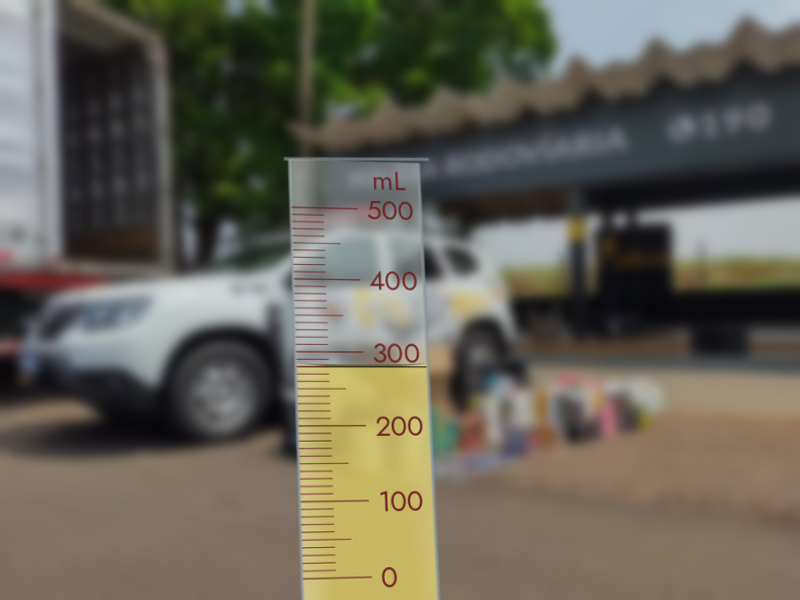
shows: 280 mL
